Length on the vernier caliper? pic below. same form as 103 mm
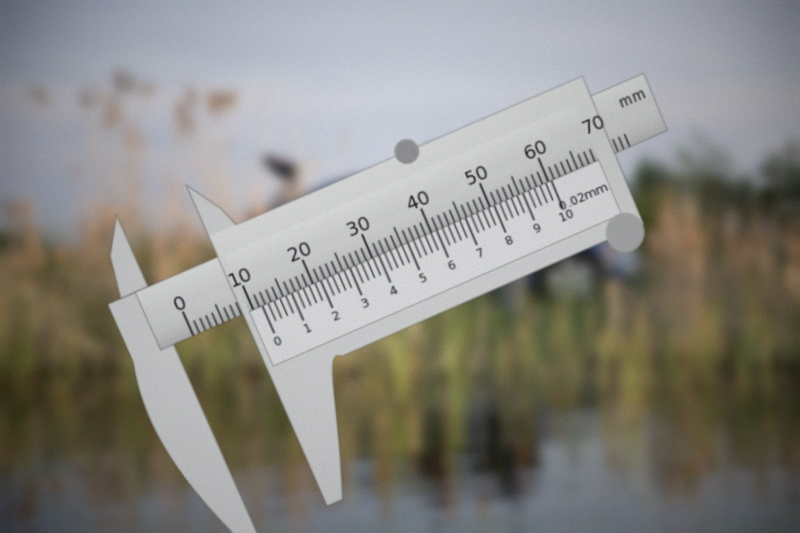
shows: 11.5 mm
